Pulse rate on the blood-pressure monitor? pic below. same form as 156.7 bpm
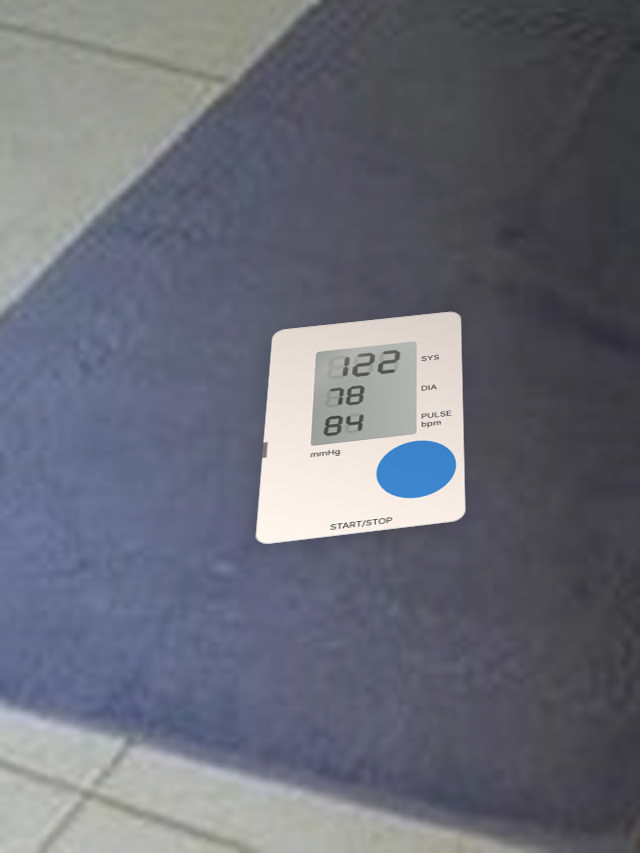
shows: 84 bpm
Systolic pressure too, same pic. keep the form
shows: 122 mmHg
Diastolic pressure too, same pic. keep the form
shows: 78 mmHg
